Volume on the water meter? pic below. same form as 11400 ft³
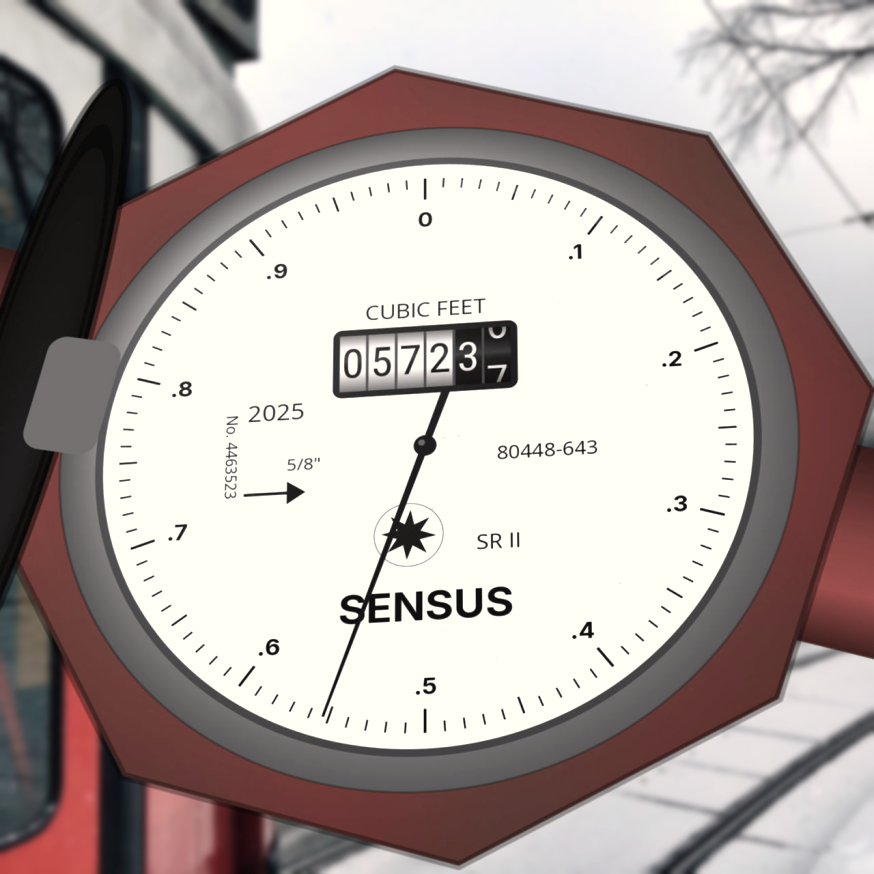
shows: 57236.55 ft³
